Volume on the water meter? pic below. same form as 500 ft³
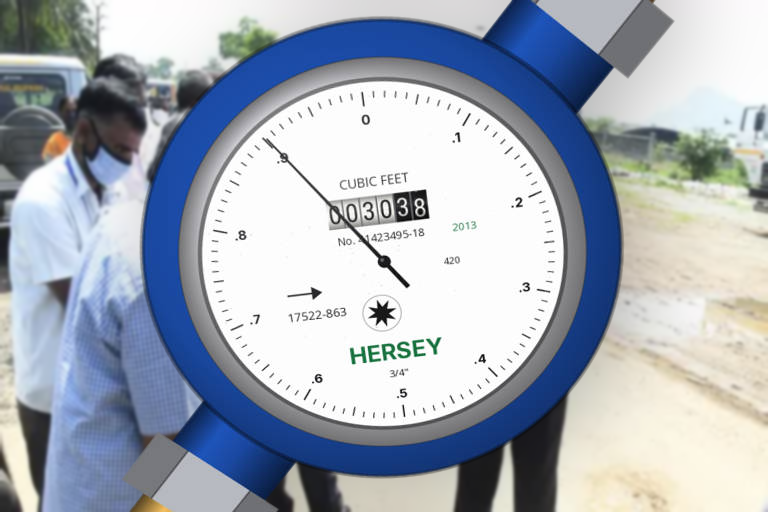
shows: 3037.90 ft³
